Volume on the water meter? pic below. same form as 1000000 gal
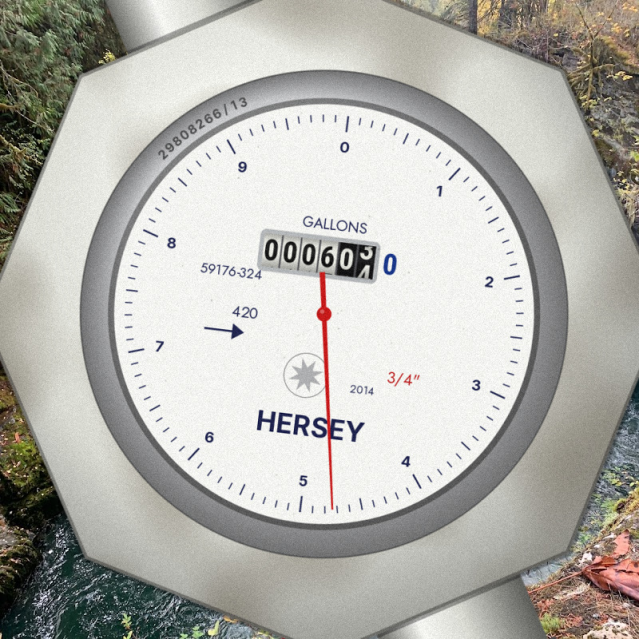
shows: 6034.7 gal
